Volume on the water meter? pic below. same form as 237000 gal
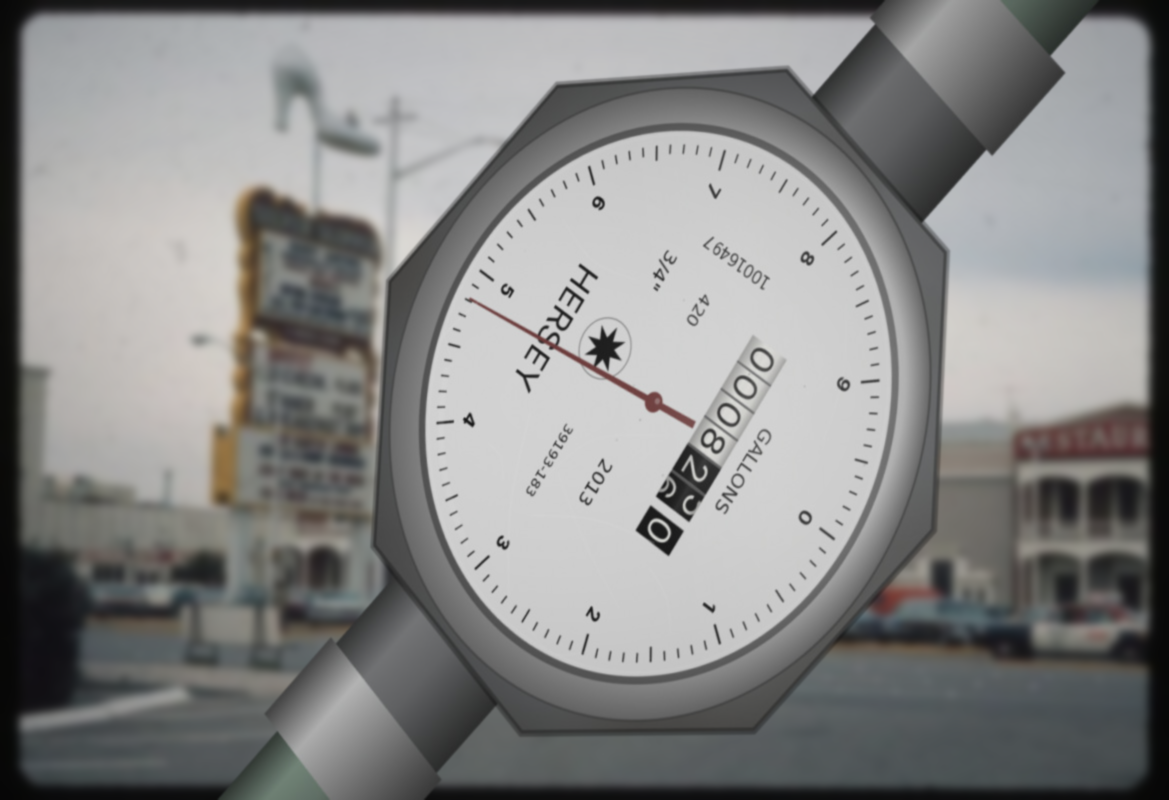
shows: 8254.8 gal
